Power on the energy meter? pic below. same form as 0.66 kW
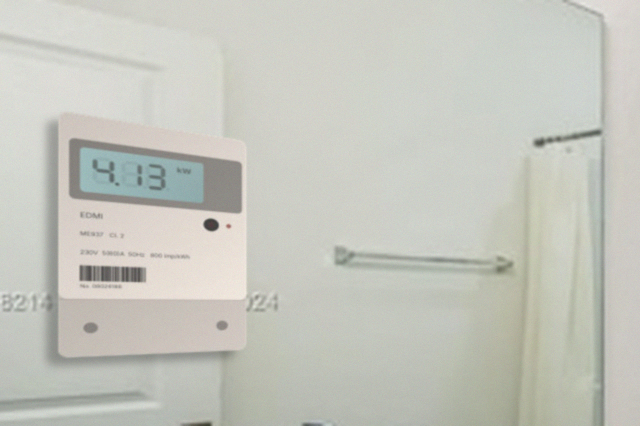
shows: 4.13 kW
